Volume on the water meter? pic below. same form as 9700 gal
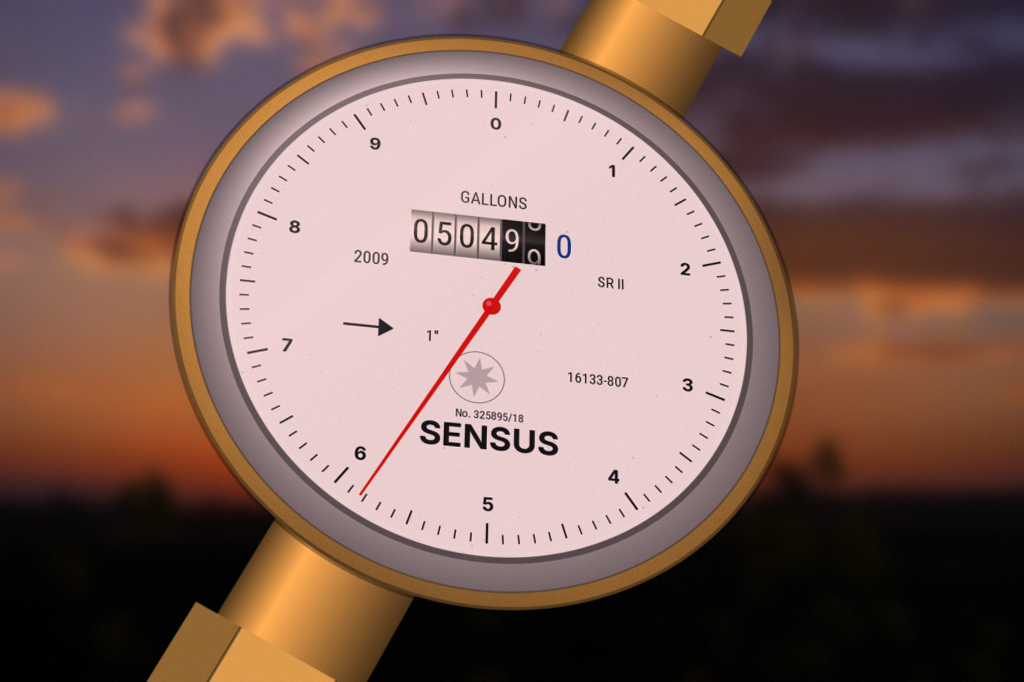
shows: 504985.8 gal
